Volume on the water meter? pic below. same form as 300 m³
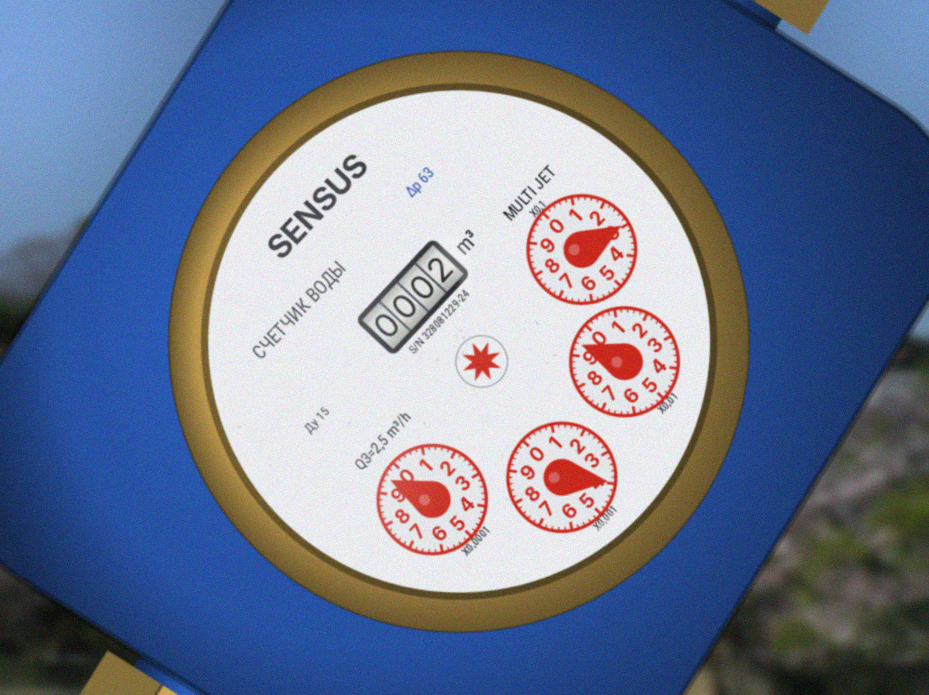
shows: 2.2939 m³
